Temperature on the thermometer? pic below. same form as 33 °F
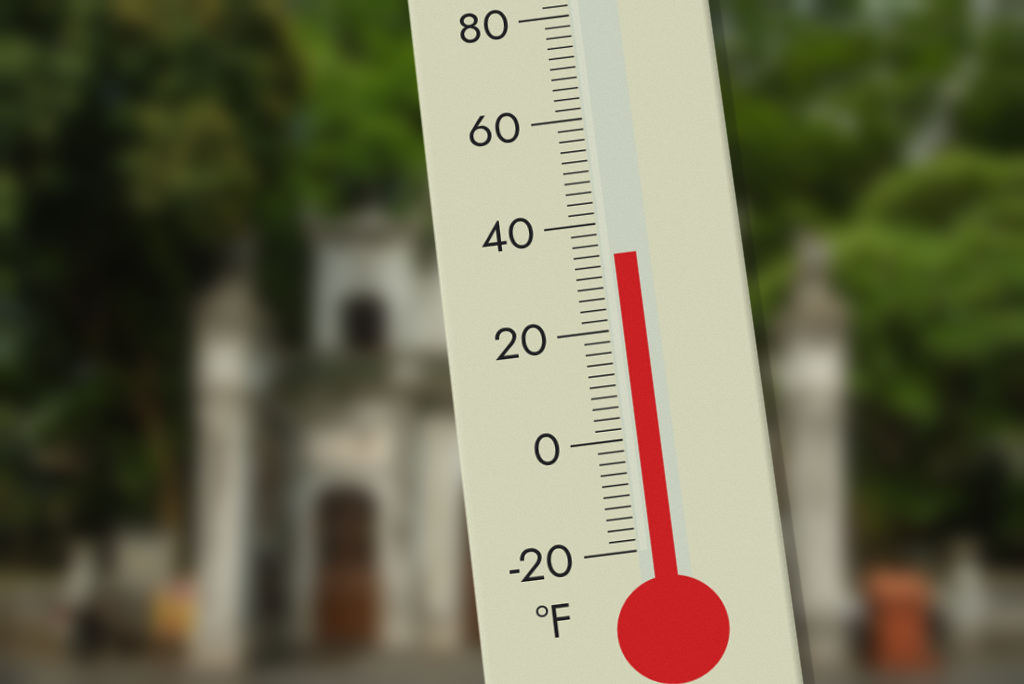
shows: 34 °F
